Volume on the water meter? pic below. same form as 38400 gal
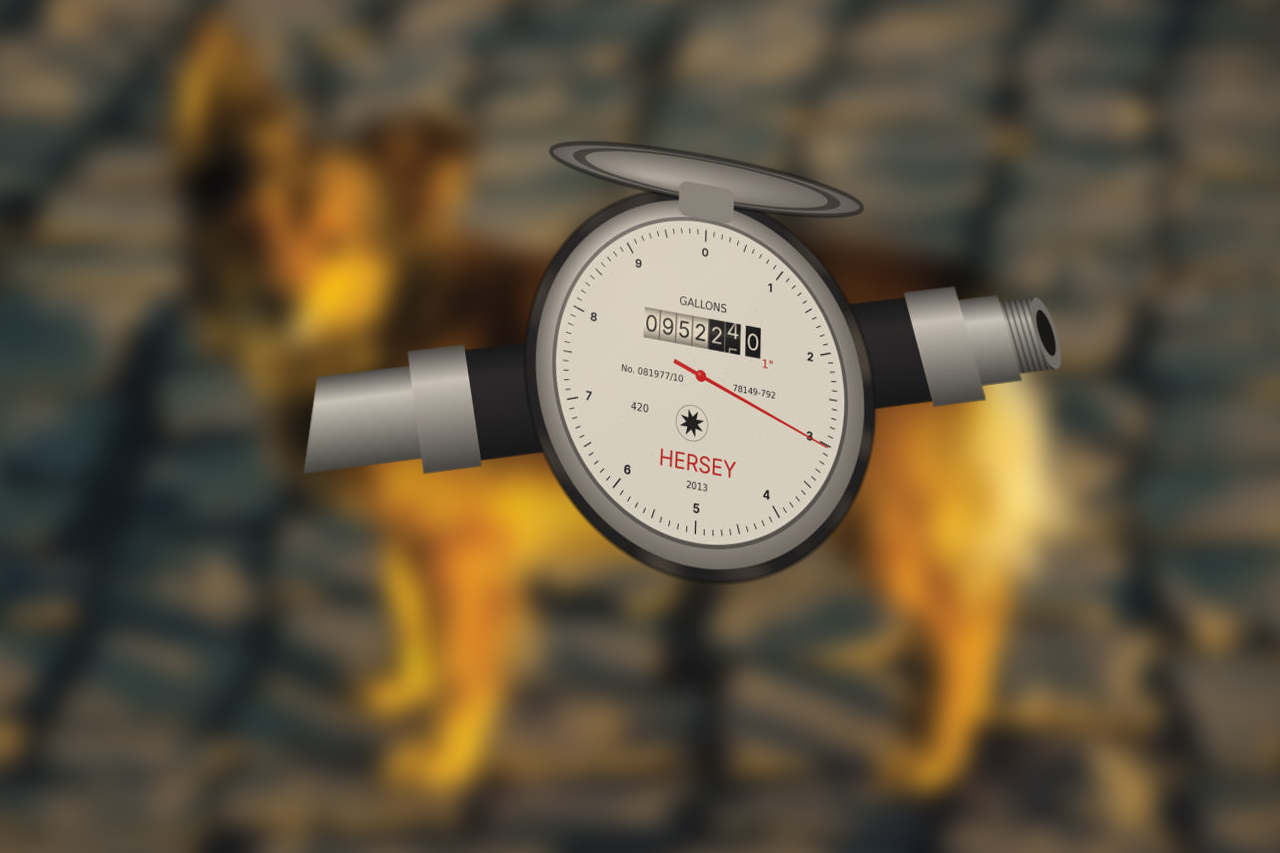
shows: 952243.0 gal
